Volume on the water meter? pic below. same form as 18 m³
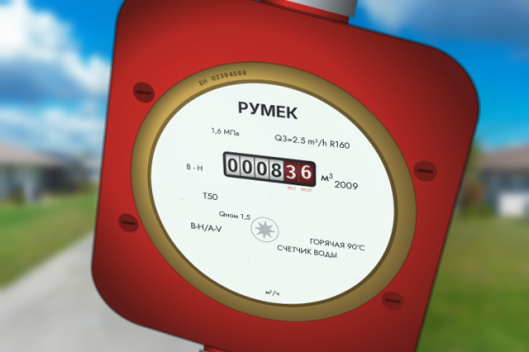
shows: 8.36 m³
